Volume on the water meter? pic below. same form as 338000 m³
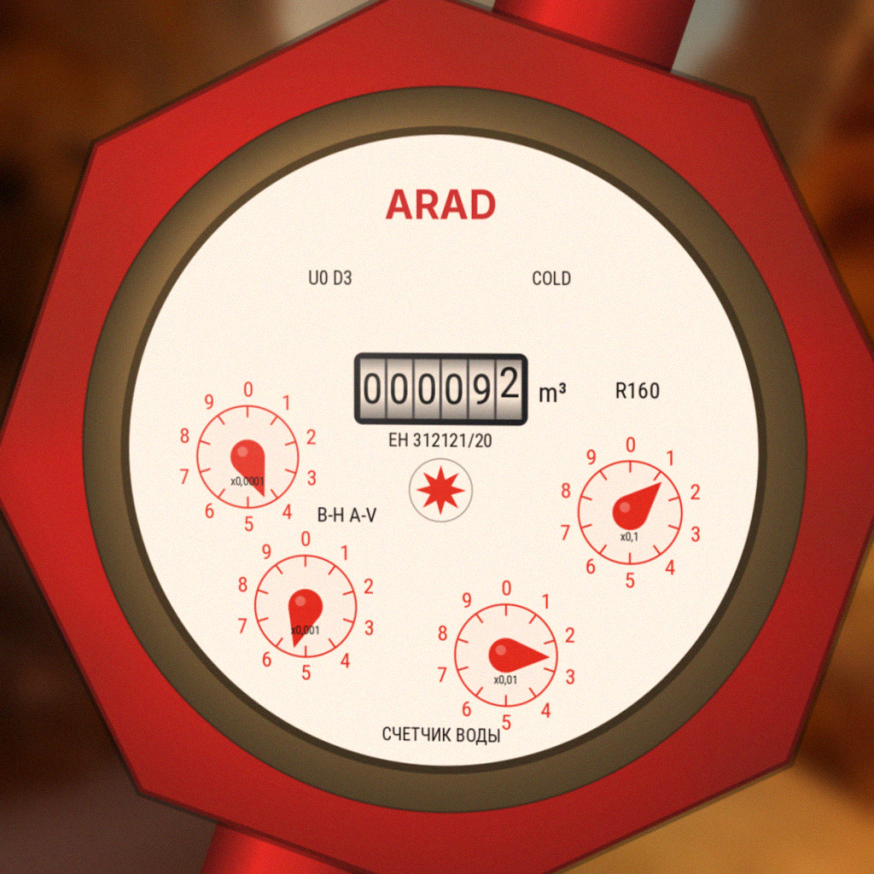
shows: 92.1254 m³
